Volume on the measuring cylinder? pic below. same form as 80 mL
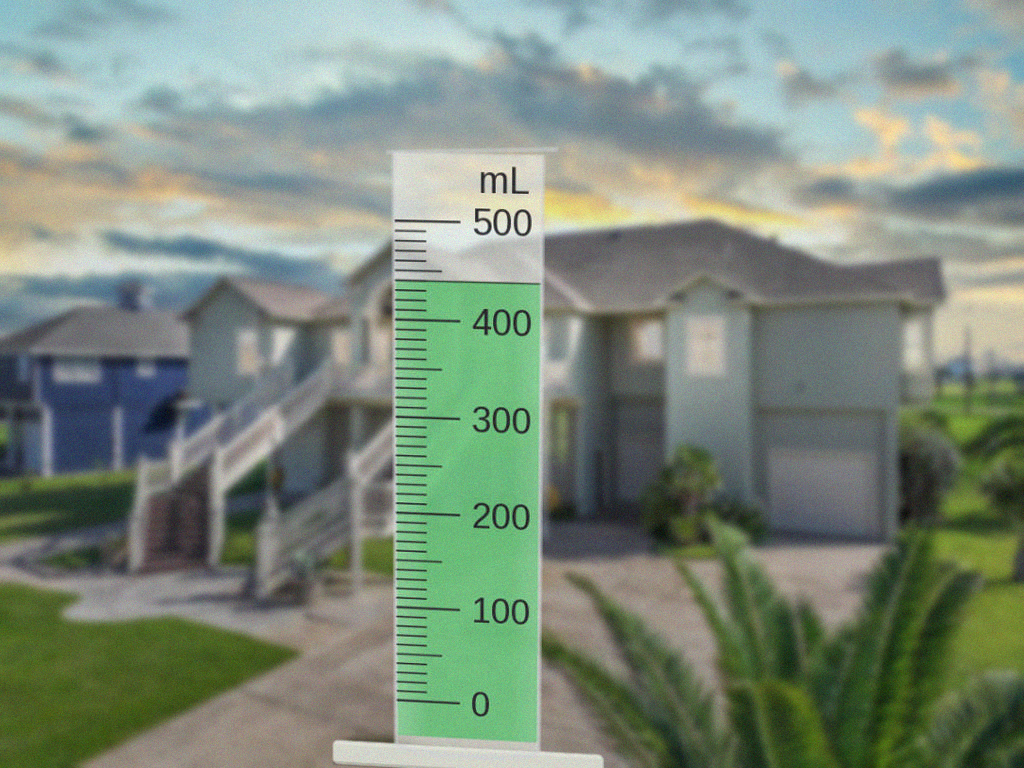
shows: 440 mL
